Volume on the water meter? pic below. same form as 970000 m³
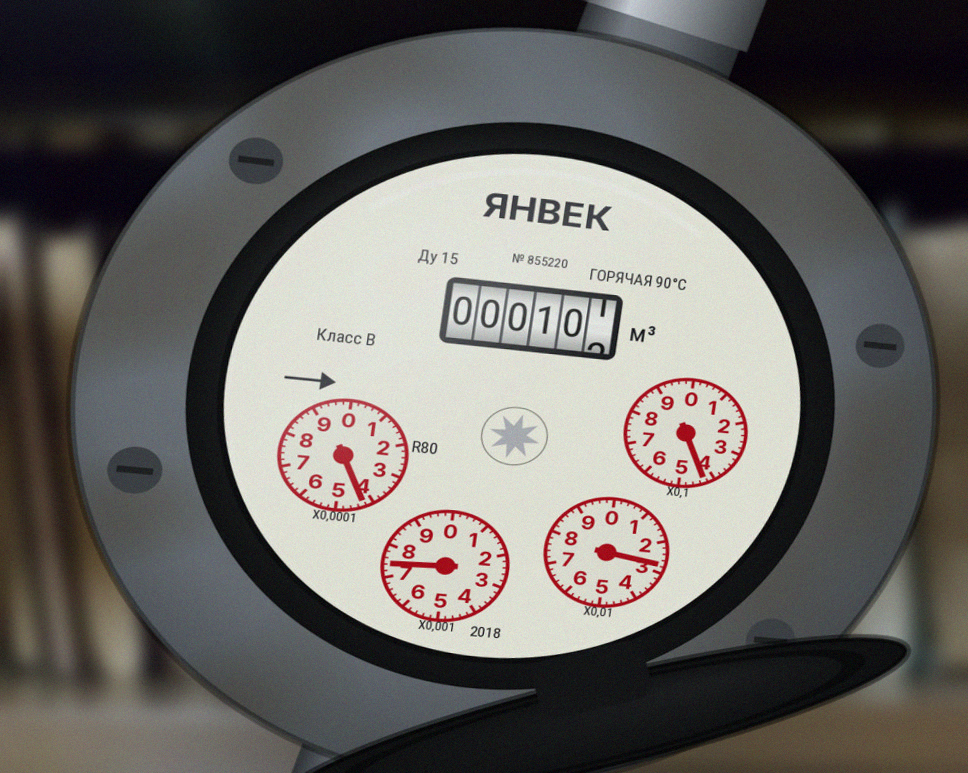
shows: 101.4274 m³
